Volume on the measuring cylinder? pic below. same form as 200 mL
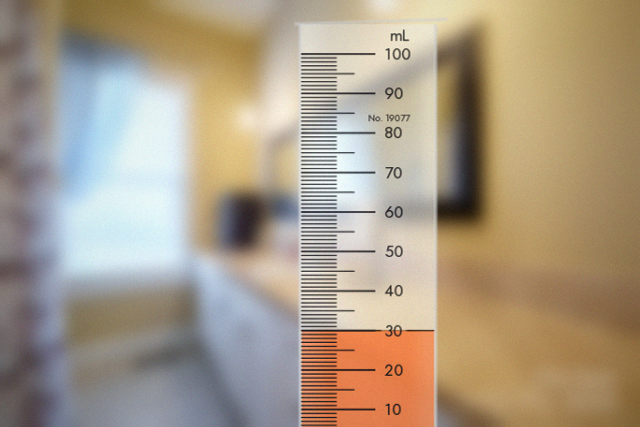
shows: 30 mL
